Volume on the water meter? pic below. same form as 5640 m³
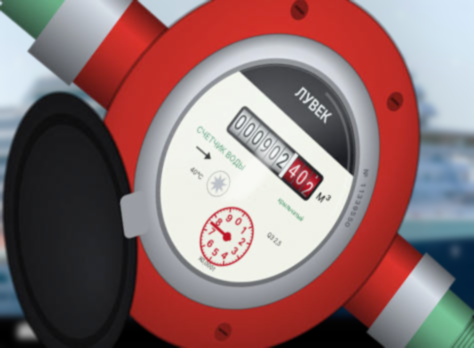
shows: 902.4017 m³
